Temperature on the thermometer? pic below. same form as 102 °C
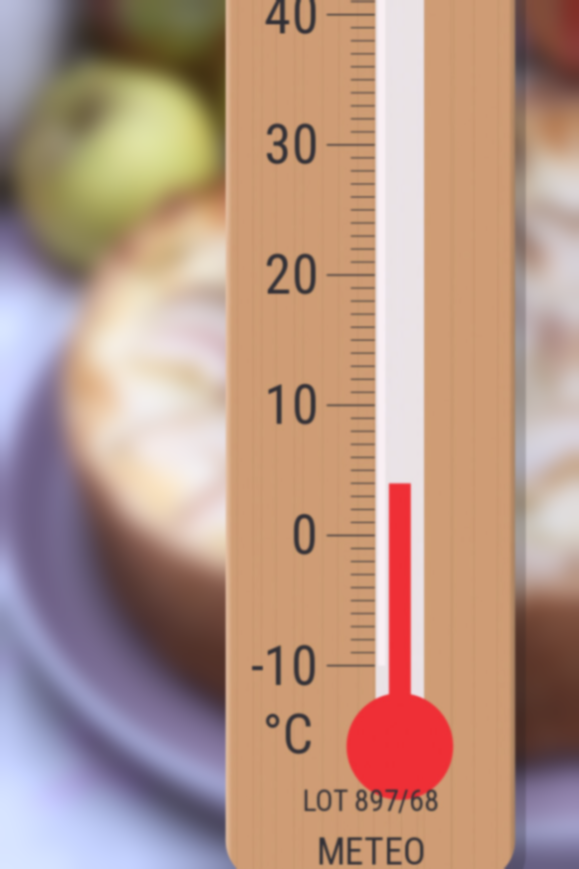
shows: 4 °C
